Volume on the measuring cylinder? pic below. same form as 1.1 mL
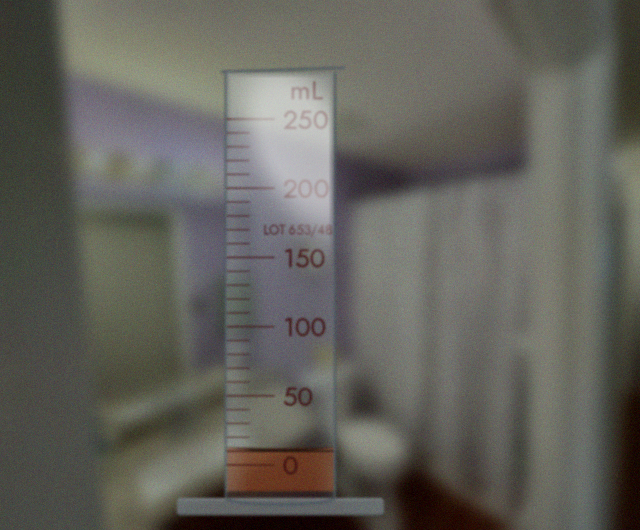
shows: 10 mL
